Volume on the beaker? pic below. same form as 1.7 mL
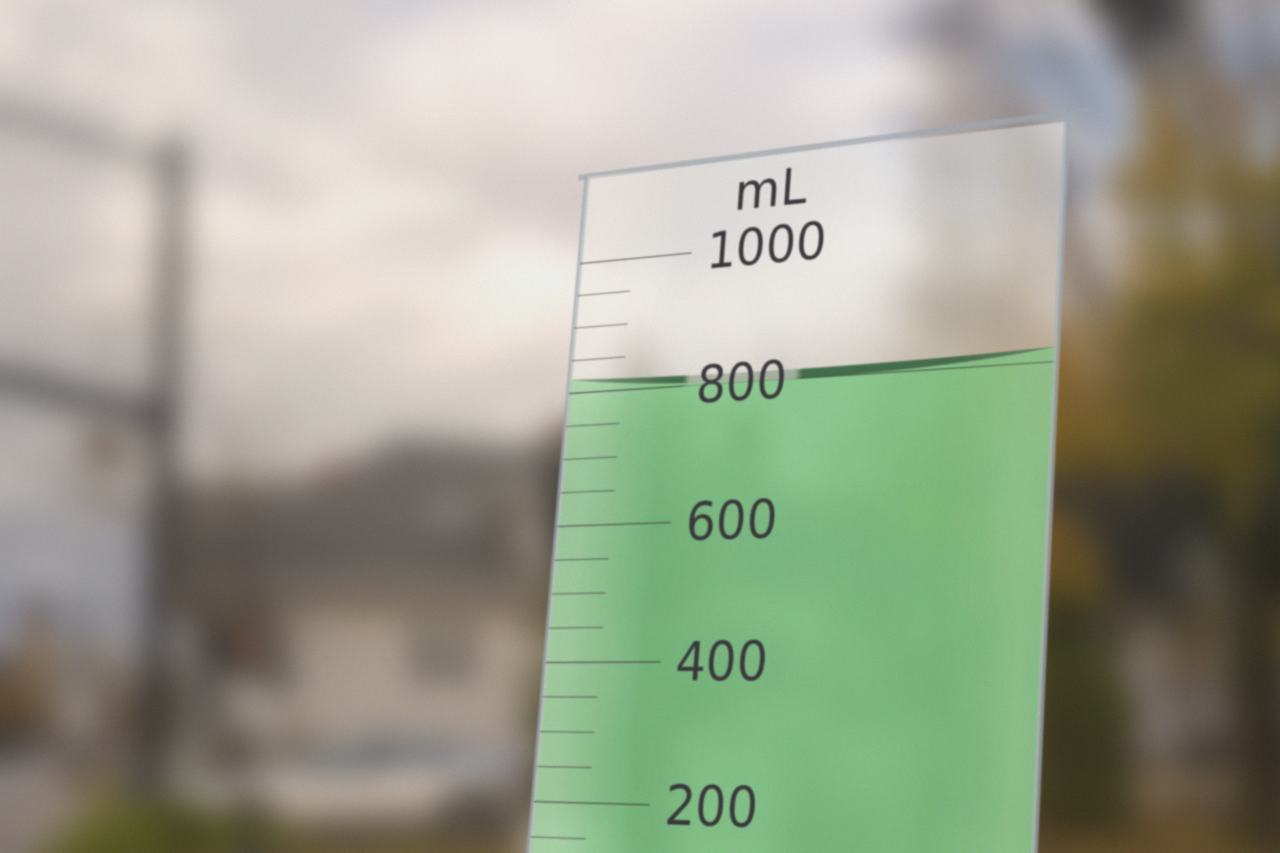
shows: 800 mL
